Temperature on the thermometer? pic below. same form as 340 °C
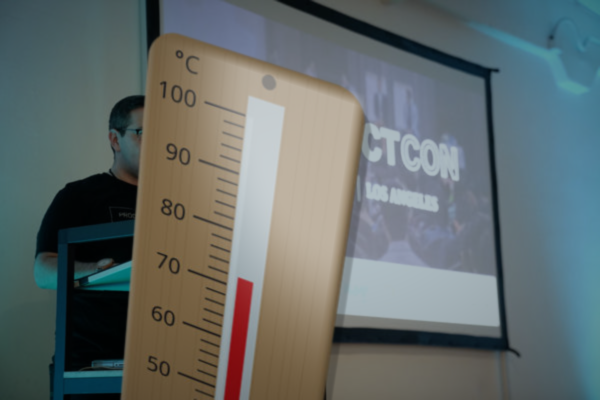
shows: 72 °C
